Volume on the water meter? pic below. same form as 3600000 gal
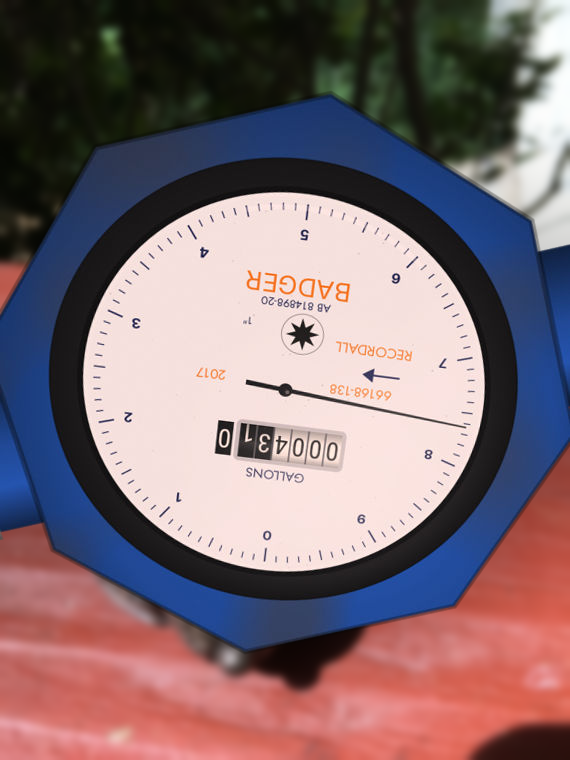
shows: 4307.6 gal
